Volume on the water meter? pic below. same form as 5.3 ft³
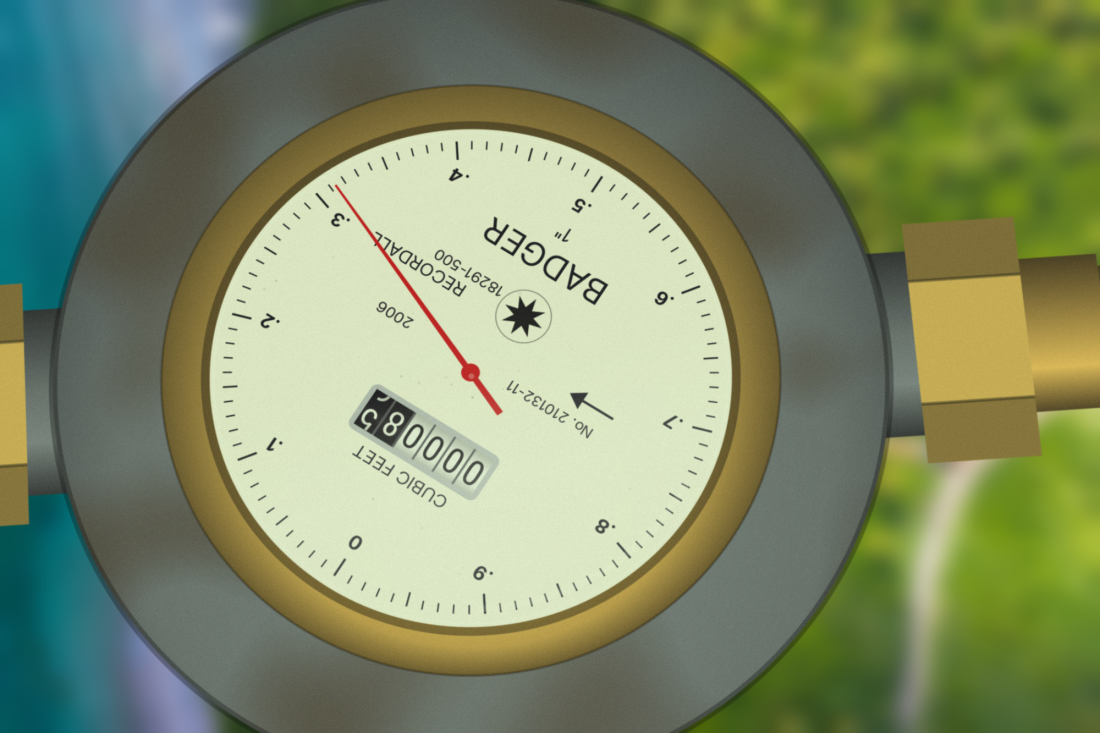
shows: 85.31 ft³
